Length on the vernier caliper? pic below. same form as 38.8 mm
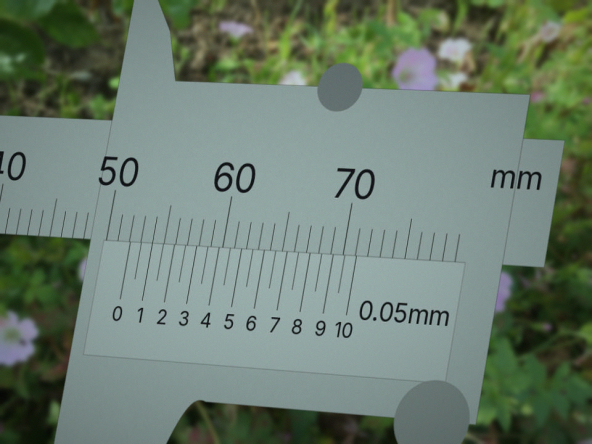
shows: 52.1 mm
